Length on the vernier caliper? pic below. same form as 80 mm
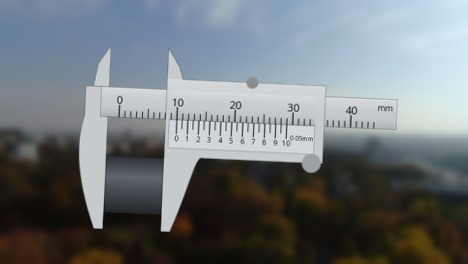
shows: 10.0 mm
